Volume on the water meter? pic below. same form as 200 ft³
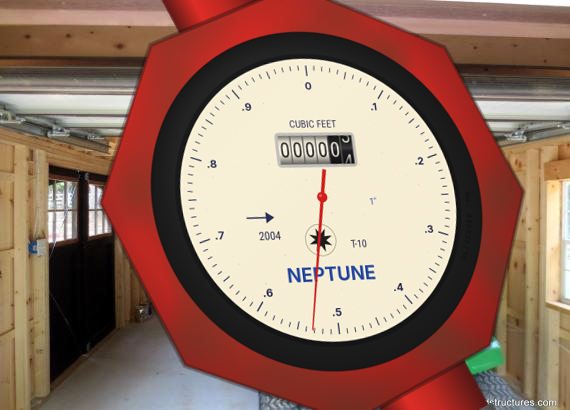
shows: 3.53 ft³
